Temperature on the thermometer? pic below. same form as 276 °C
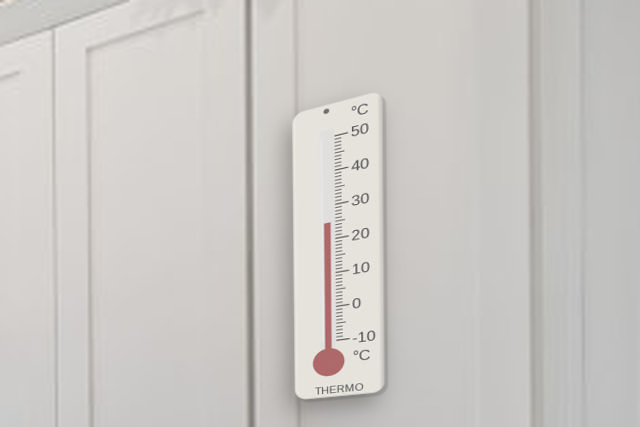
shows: 25 °C
